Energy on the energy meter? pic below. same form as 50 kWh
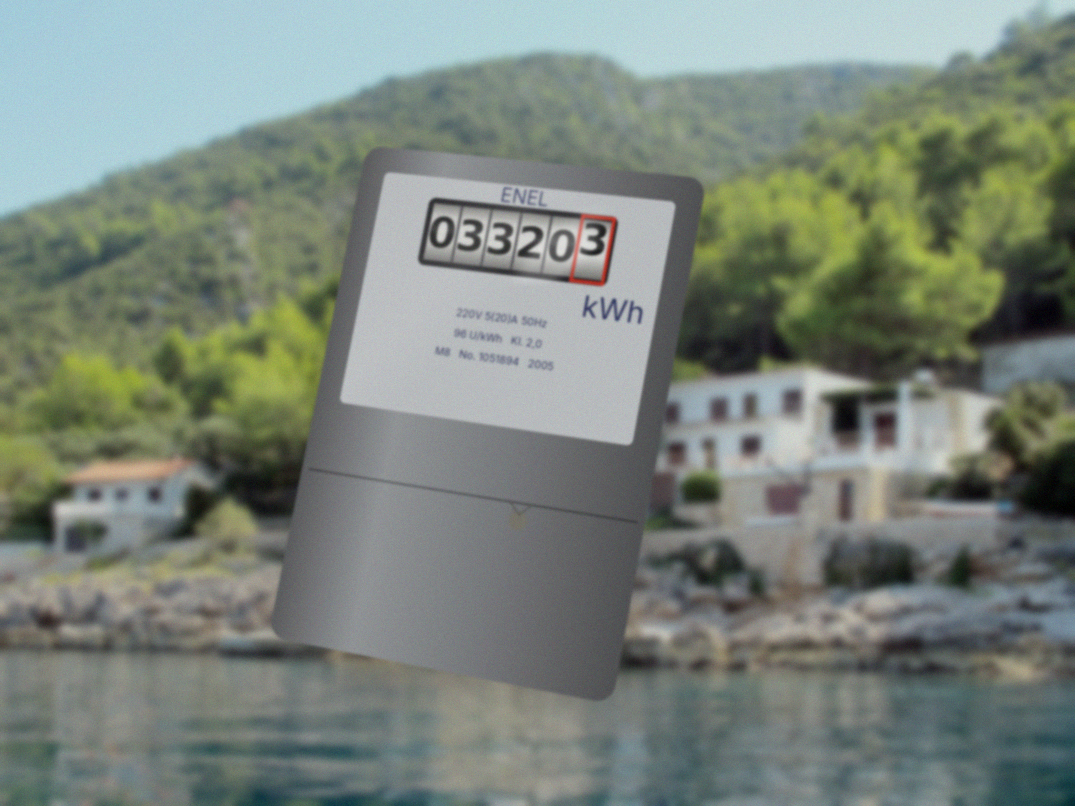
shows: 3320.3 kWh
